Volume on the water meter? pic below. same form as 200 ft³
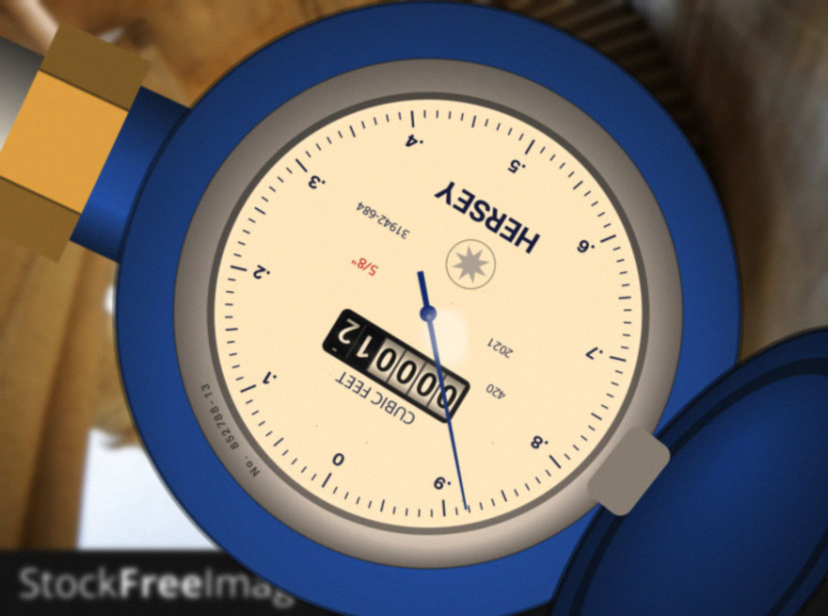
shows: 11.88 ft³
